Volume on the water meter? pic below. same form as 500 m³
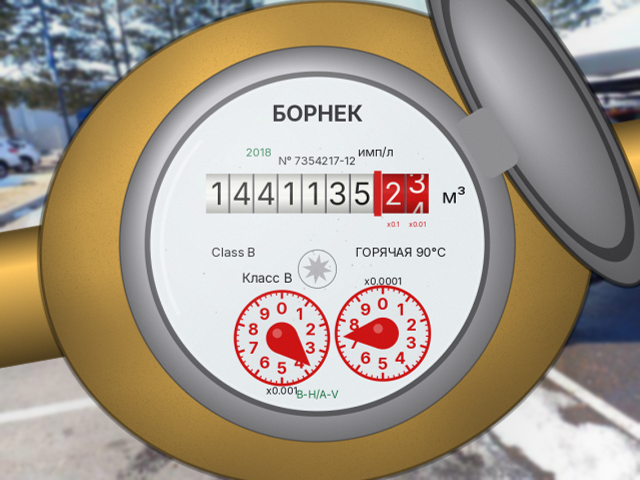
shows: 1441135.2337 m³
